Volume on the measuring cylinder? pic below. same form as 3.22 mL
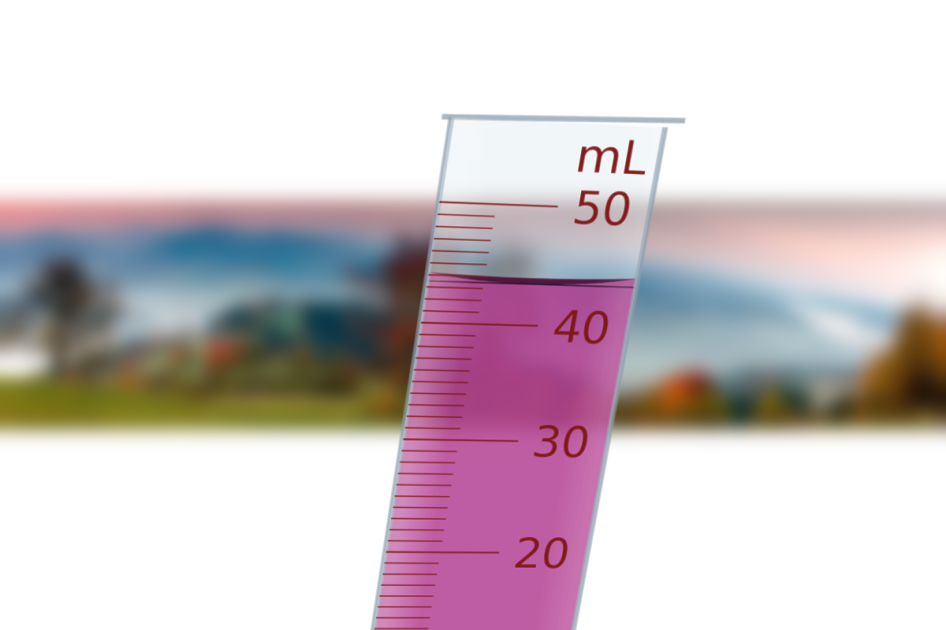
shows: 43.5 mL
